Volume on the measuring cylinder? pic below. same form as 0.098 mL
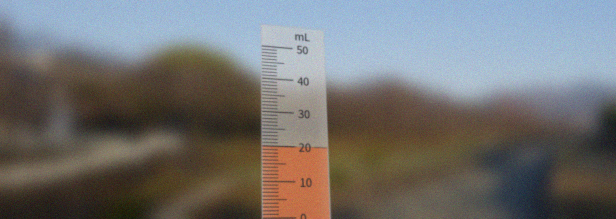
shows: 20 mL
